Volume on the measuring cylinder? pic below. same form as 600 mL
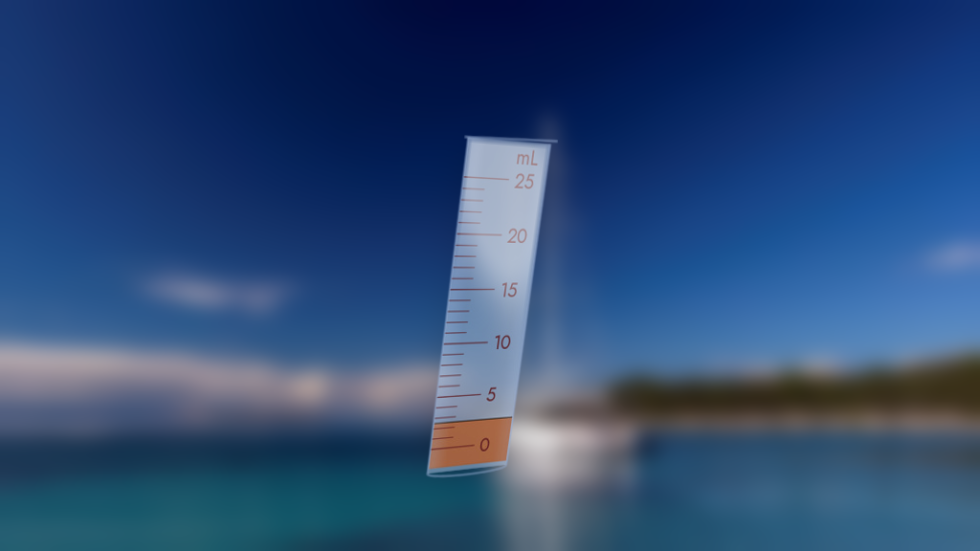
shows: 2.5 mL
